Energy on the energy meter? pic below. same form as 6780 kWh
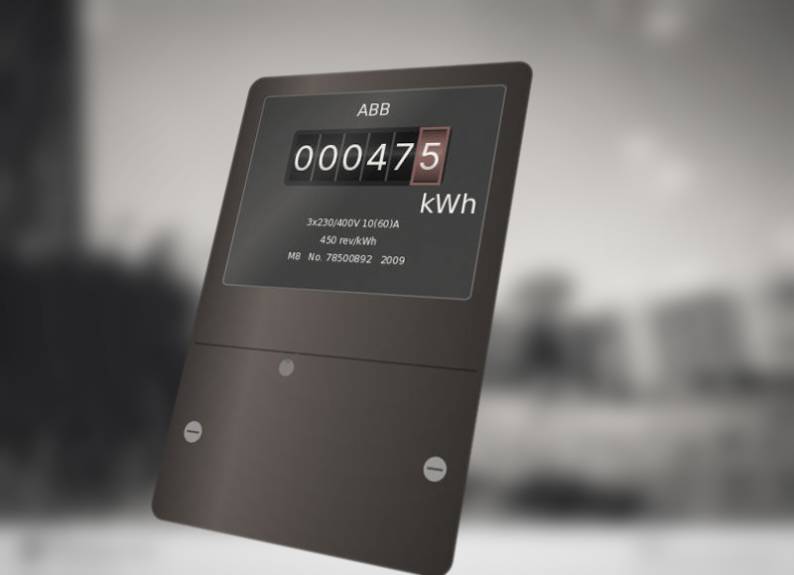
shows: 47.5 kWh
